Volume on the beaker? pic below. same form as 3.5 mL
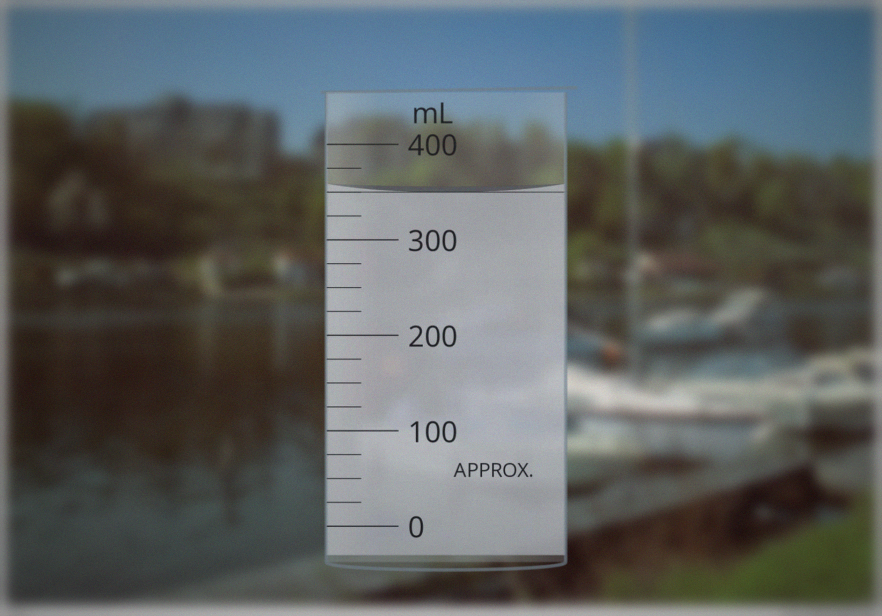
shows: 350 mL
